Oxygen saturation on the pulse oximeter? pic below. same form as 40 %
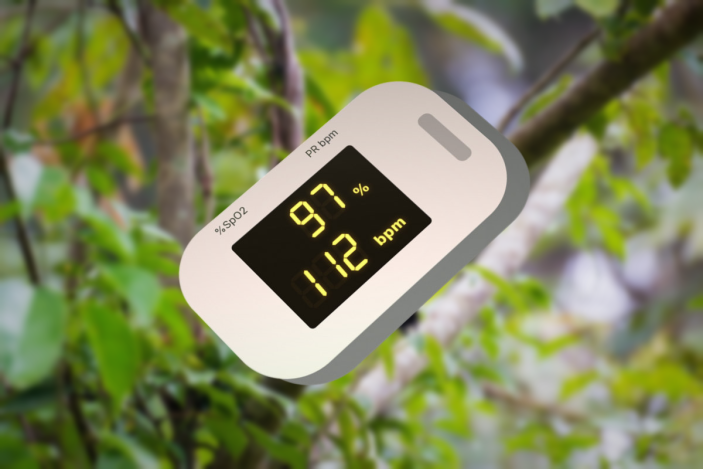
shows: 97 %
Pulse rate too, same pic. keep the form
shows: 112 bpm
